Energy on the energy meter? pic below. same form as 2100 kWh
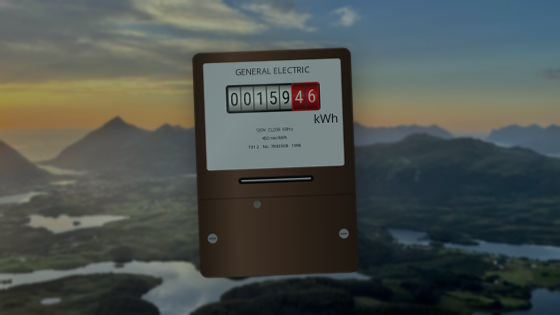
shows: 159.46 kWh
